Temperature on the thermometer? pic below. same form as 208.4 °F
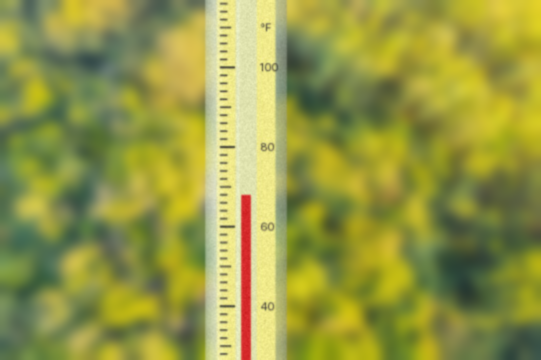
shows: 68 °F
